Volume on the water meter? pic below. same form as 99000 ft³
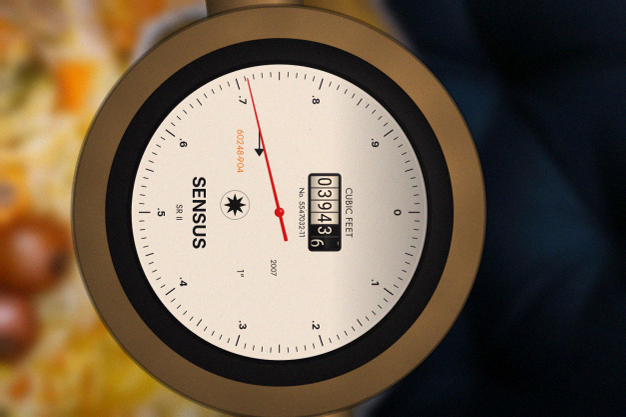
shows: 39435.71 ft³
